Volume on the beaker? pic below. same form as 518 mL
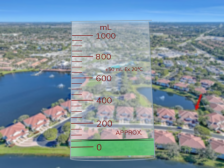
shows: 50 mL
